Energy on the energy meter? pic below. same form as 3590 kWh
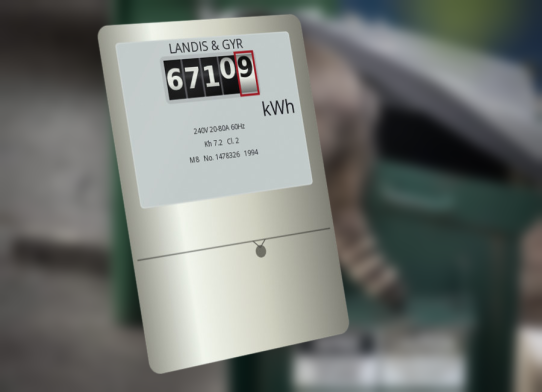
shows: 6710.9 kWh
